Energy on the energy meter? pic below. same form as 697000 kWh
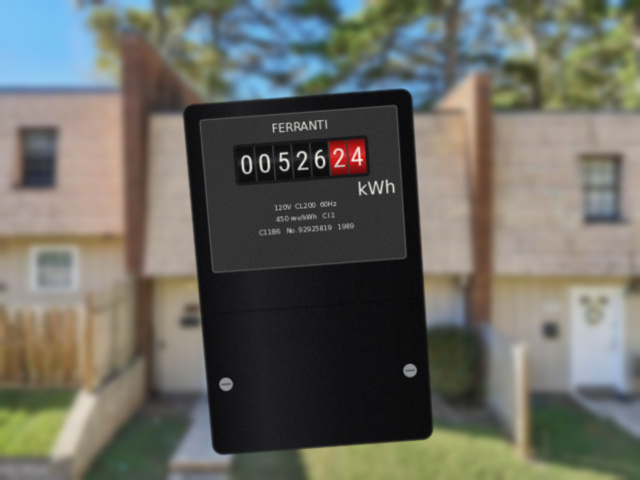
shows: 526.24 kWh
